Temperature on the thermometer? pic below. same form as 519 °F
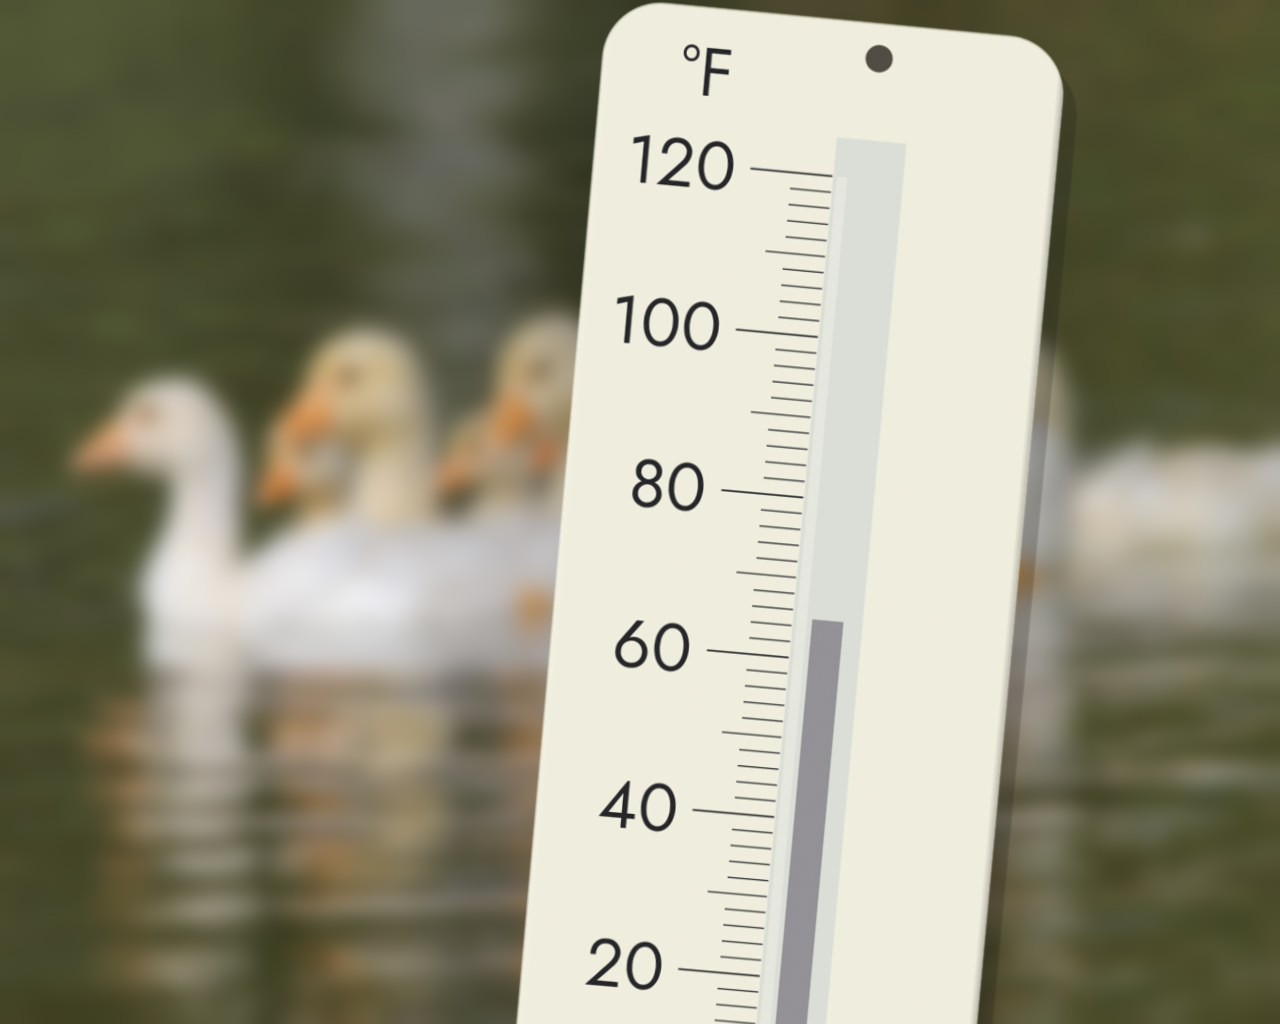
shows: 65 °F
